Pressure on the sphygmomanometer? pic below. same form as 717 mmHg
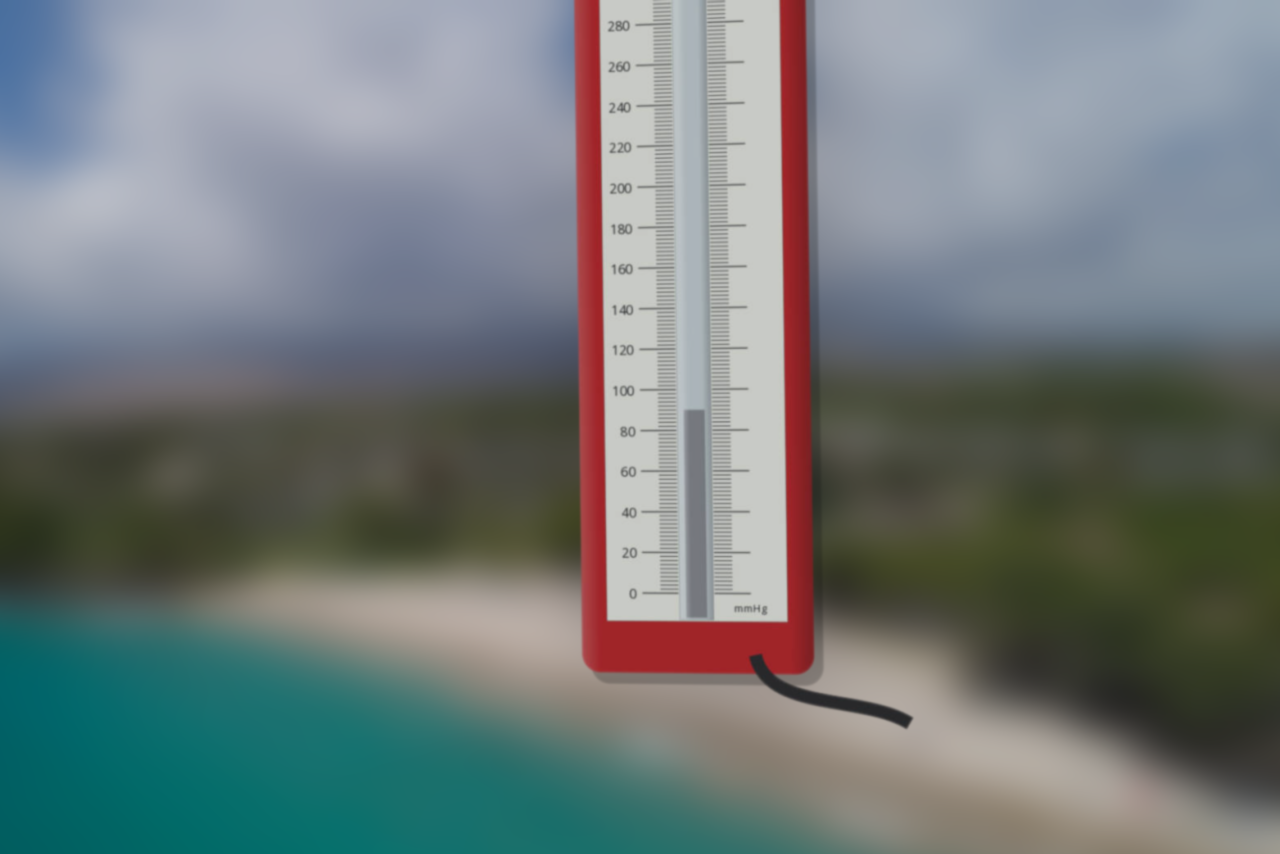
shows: 90 mmHg
